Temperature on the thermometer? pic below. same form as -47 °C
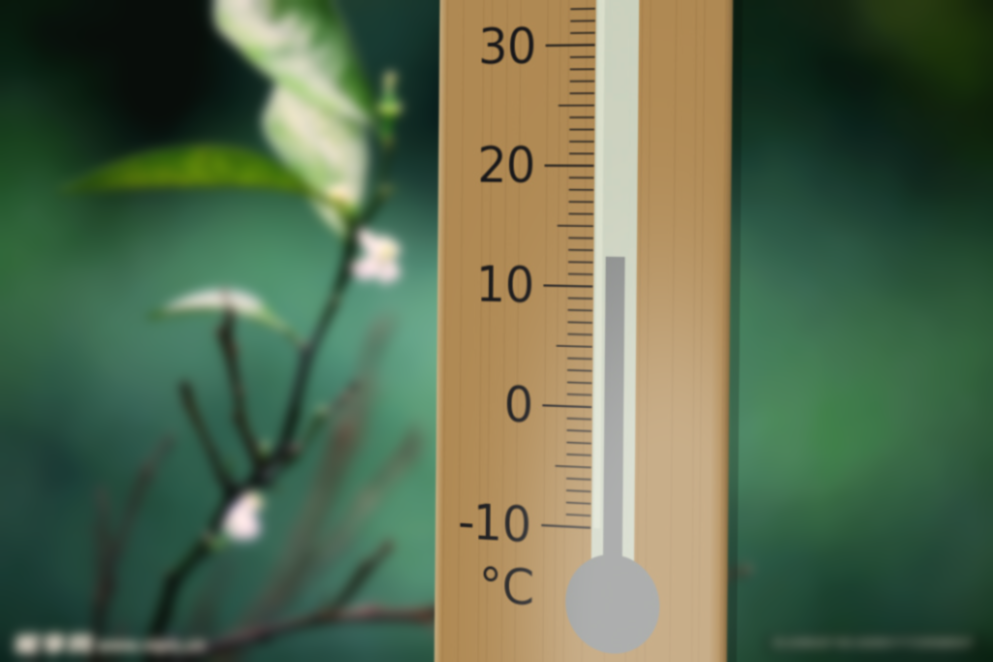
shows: 12.5 °C
